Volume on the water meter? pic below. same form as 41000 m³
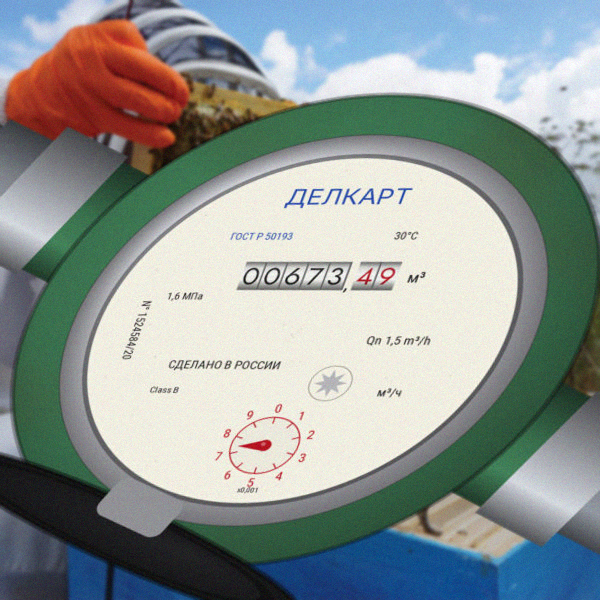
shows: 673.497 m³
